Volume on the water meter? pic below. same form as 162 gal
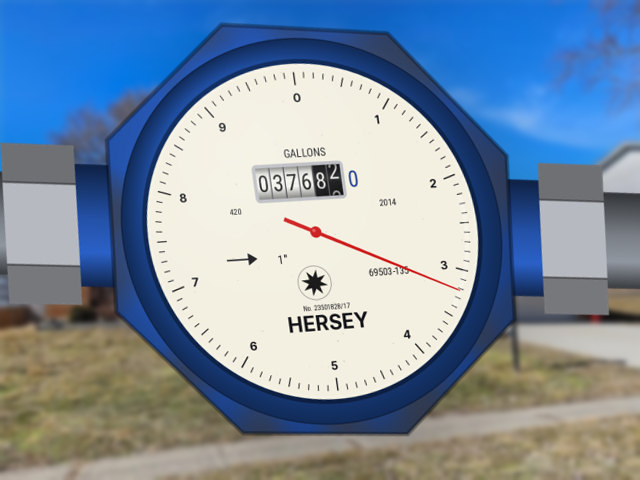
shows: 376823.2 gal
